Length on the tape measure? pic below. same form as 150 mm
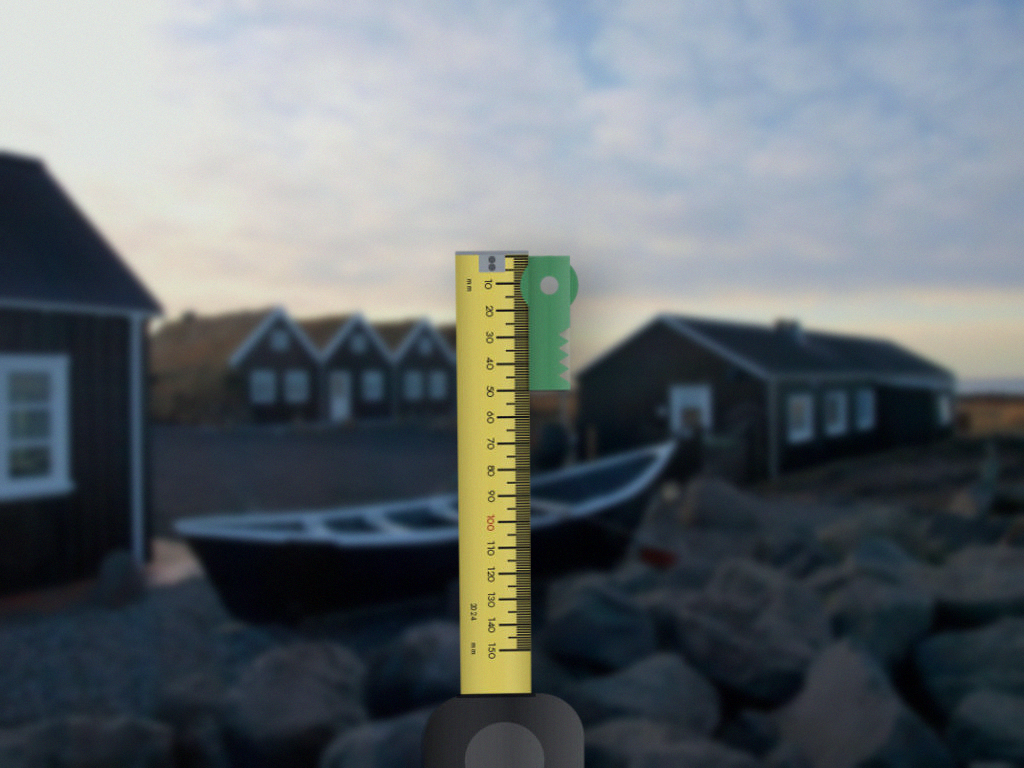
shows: 50 mm
